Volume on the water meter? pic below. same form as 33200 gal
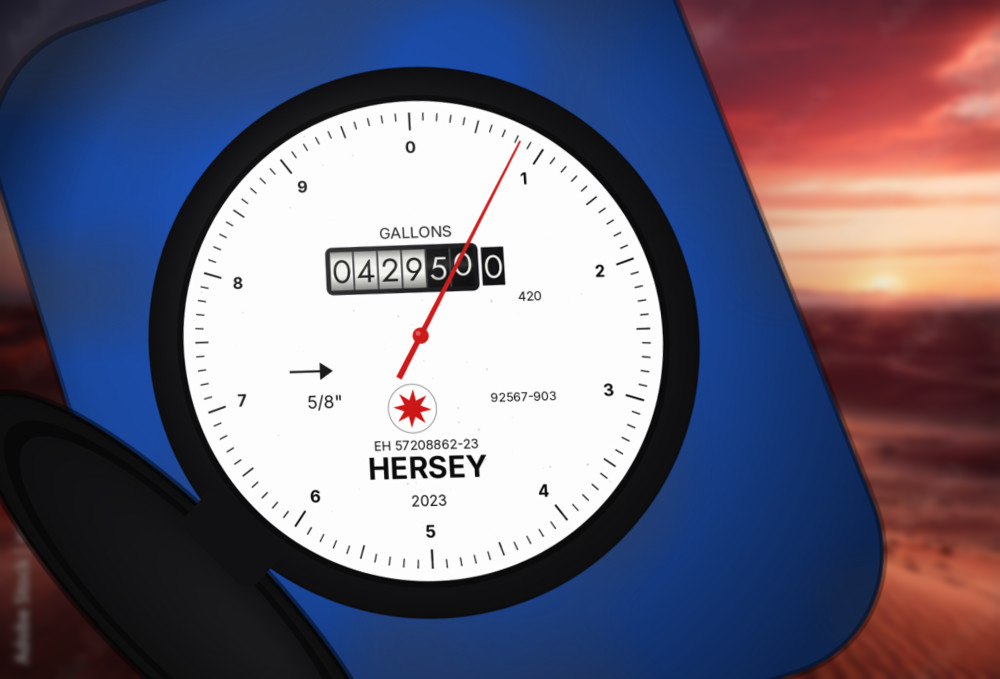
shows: 429500.8 gal
